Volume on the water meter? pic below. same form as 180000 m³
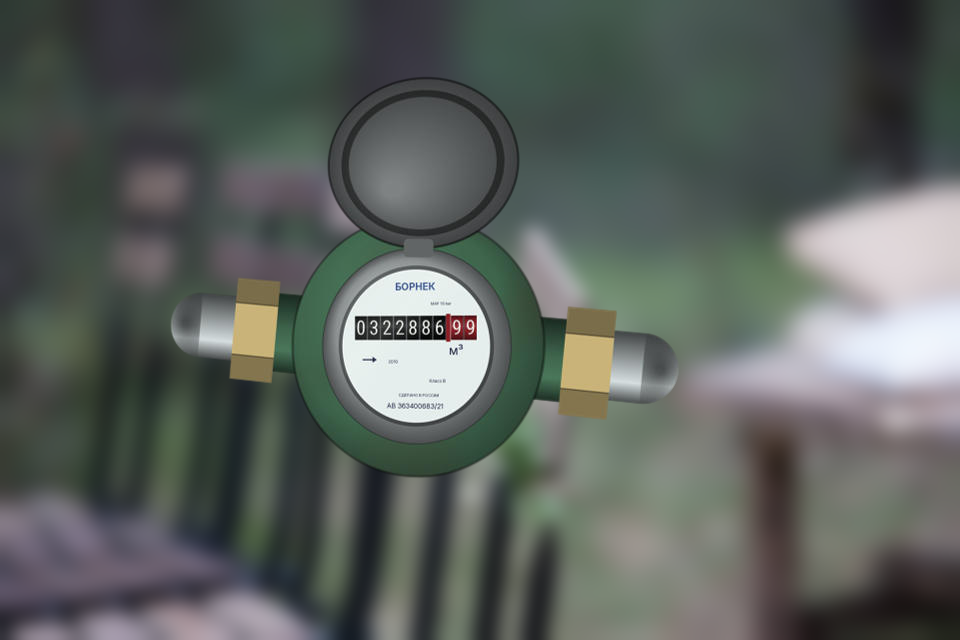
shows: 322886.99 m³
